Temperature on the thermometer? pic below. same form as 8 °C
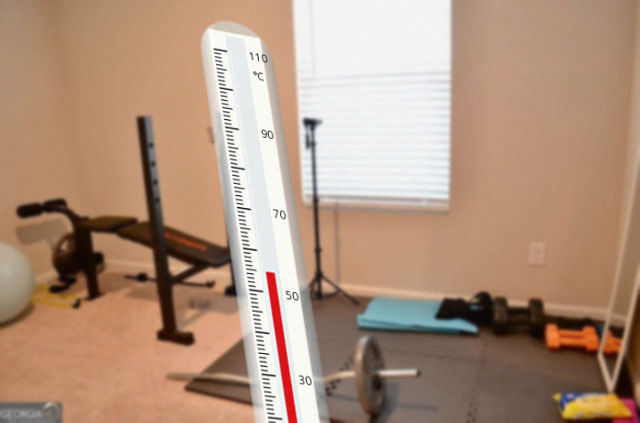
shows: 55 °C
